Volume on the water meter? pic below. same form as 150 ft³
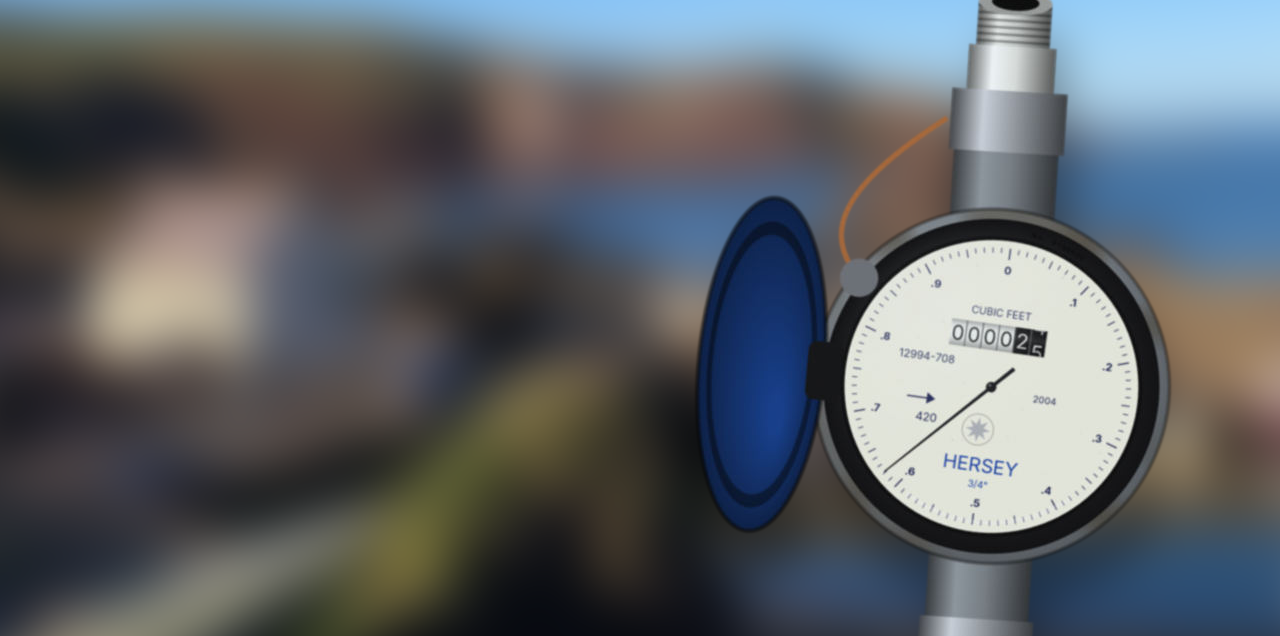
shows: 24.62 ft³
